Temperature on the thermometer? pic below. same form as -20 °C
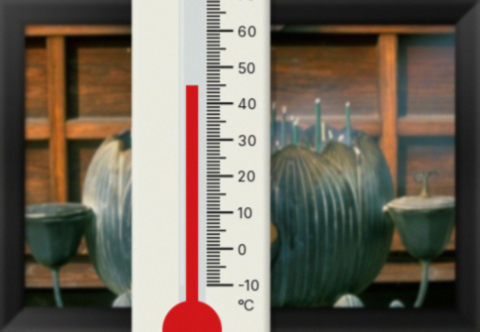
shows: 45 °C
